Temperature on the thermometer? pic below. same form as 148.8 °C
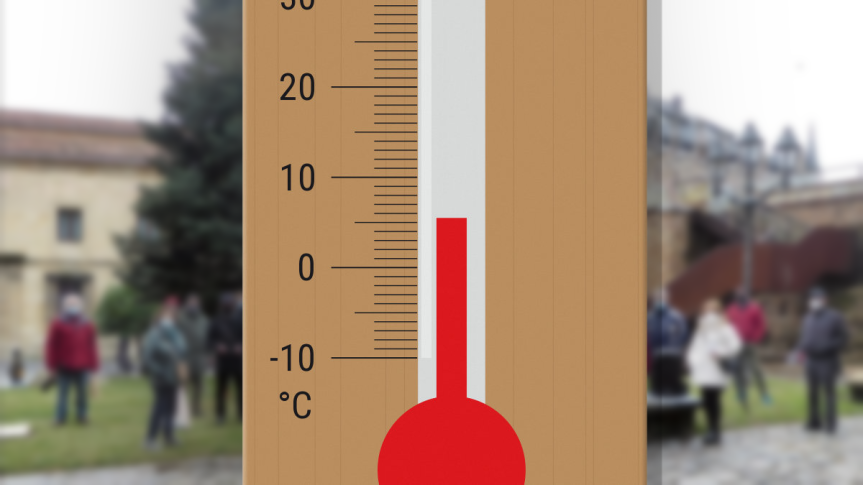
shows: 5.5 °C
